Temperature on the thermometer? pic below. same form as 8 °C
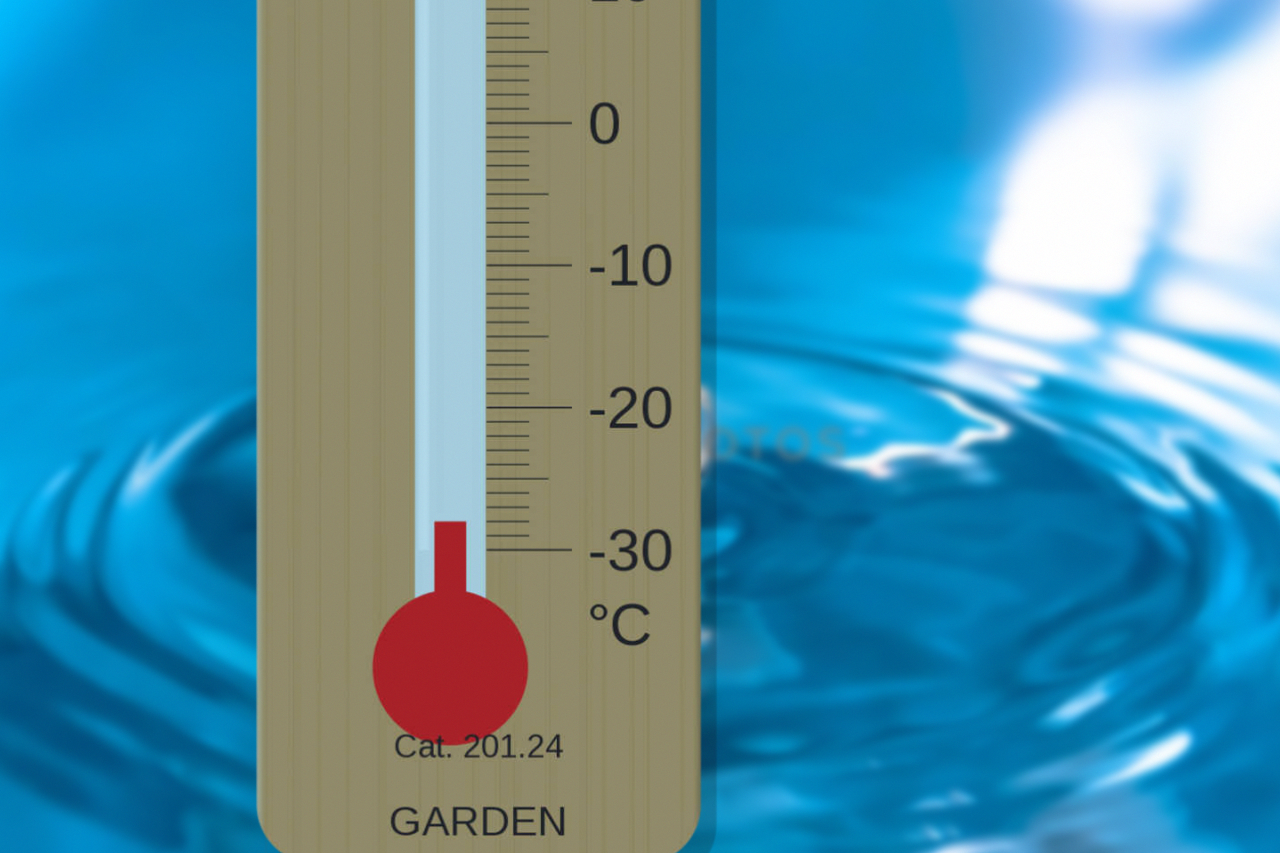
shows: -28 °C
